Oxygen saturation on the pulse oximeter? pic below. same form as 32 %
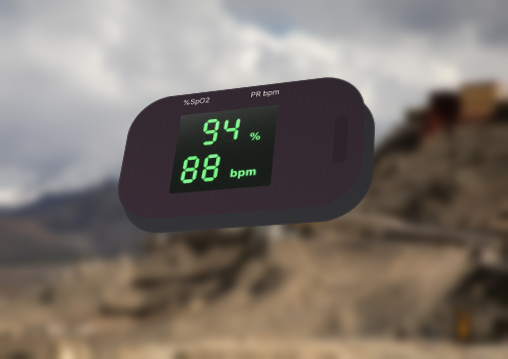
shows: 94 %
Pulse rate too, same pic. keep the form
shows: 88 bpm
